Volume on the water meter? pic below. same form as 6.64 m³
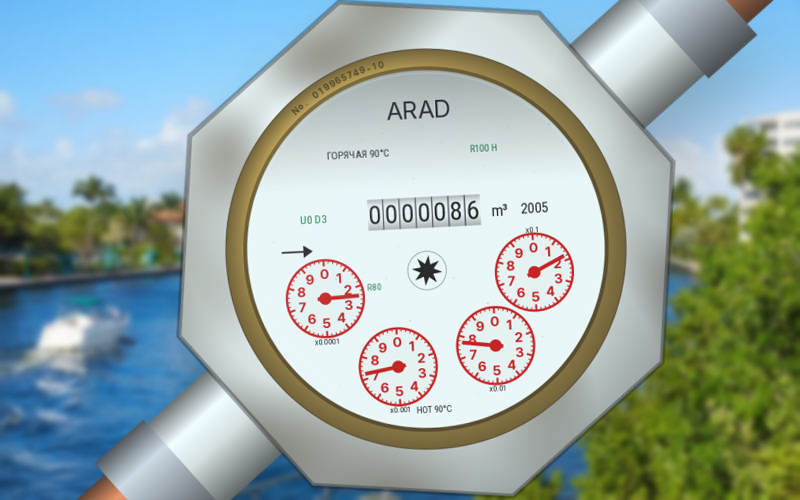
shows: 86.1772 m³
